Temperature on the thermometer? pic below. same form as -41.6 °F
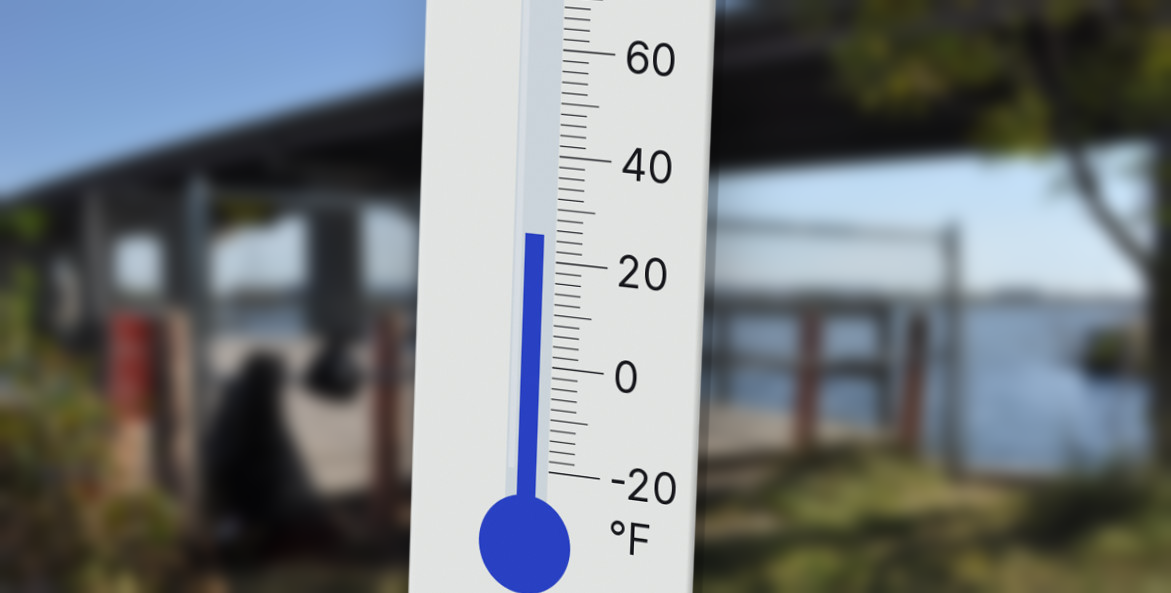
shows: 25 °F
